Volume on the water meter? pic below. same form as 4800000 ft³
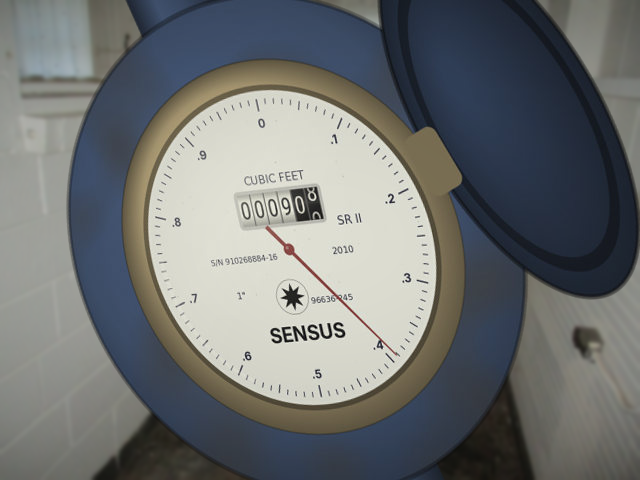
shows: 908.39 ft³
